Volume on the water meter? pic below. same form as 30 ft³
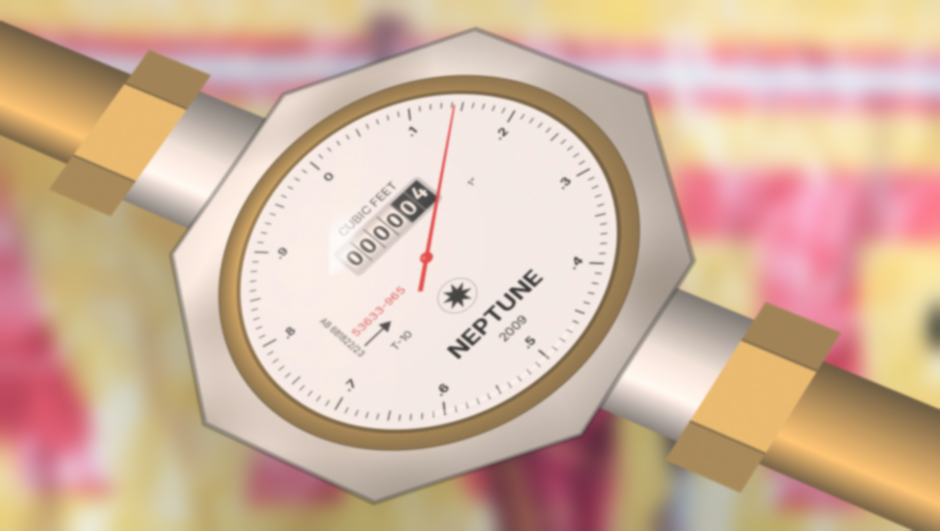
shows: 4.14 ft³
